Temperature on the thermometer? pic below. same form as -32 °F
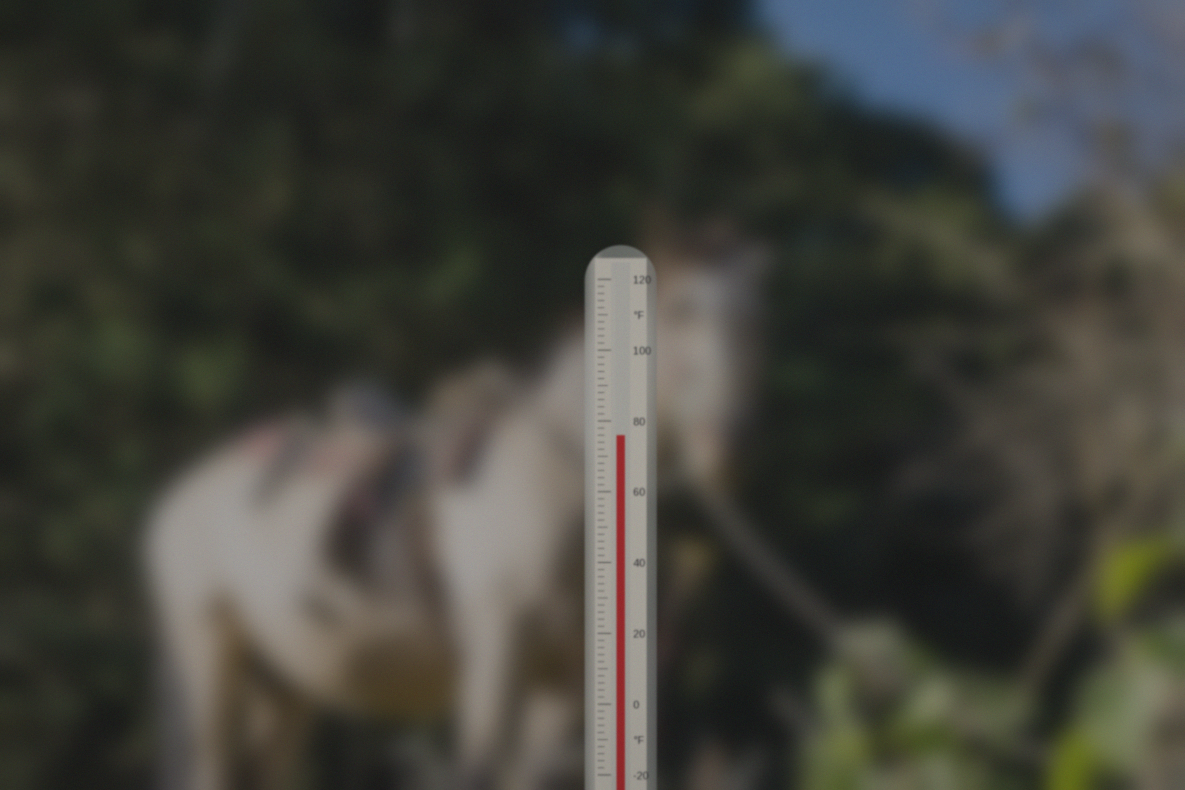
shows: 76 °F
